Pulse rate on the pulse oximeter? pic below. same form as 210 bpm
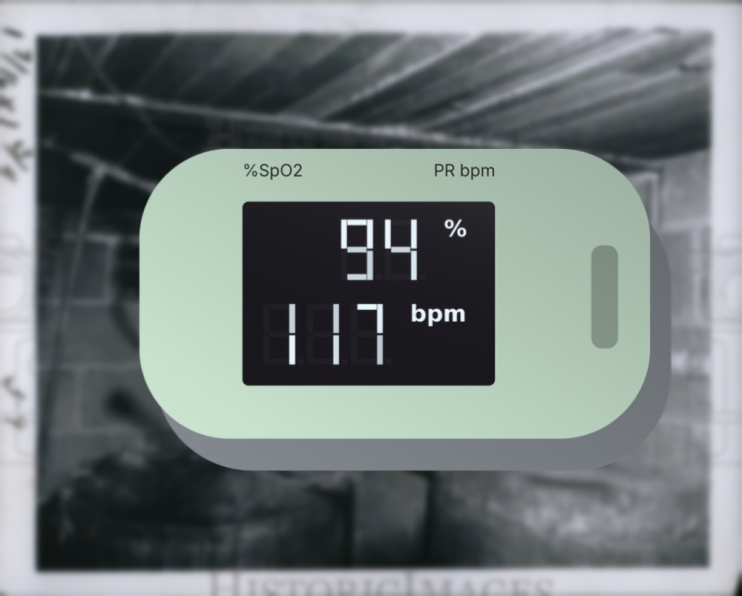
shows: 117 bpm
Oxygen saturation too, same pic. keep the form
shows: 94 %
